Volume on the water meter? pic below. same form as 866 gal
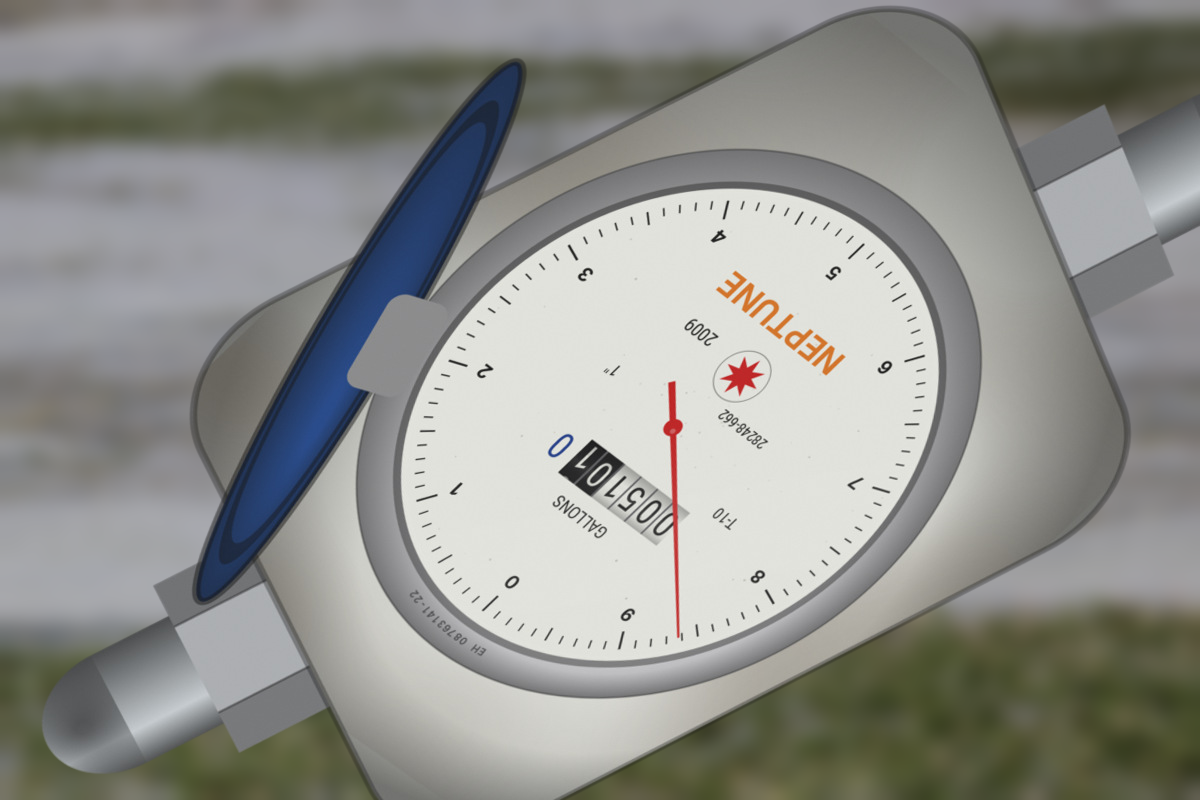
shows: 51008.6 gal
